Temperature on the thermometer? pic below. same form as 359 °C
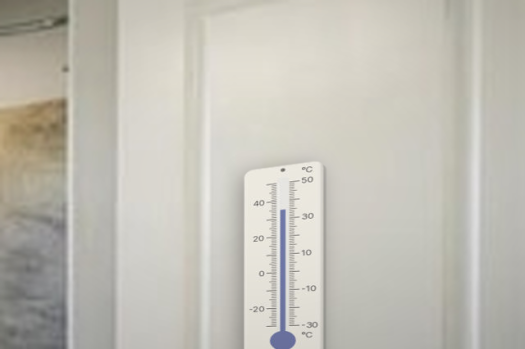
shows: 35 °C
